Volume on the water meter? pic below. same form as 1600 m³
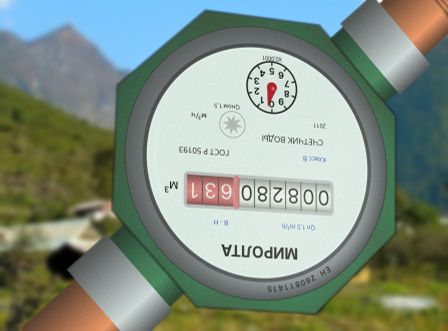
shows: 8280.6310 m³
